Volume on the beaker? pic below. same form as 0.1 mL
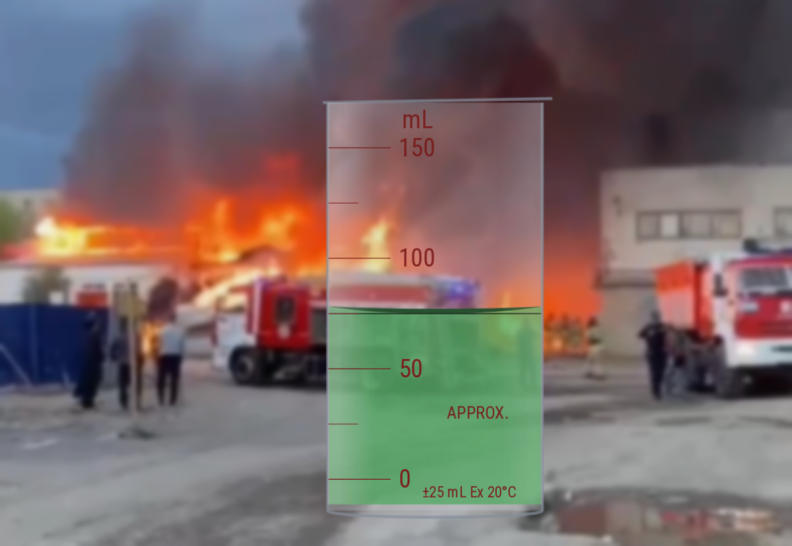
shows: 75 mL
